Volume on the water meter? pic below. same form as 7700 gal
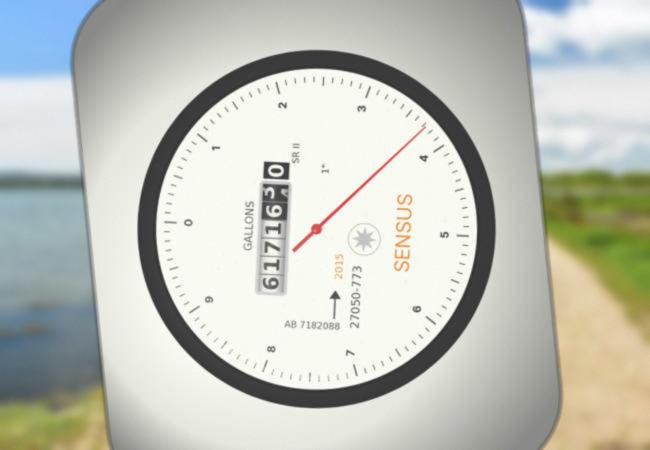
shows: 6171633.7 gal
